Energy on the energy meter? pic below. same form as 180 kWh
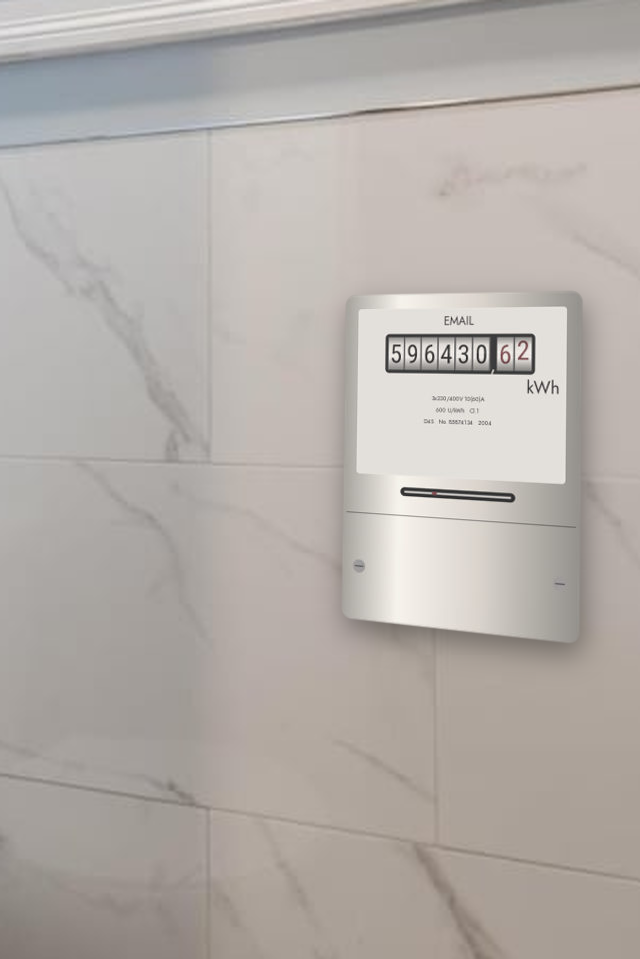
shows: 596430.62 kWh
